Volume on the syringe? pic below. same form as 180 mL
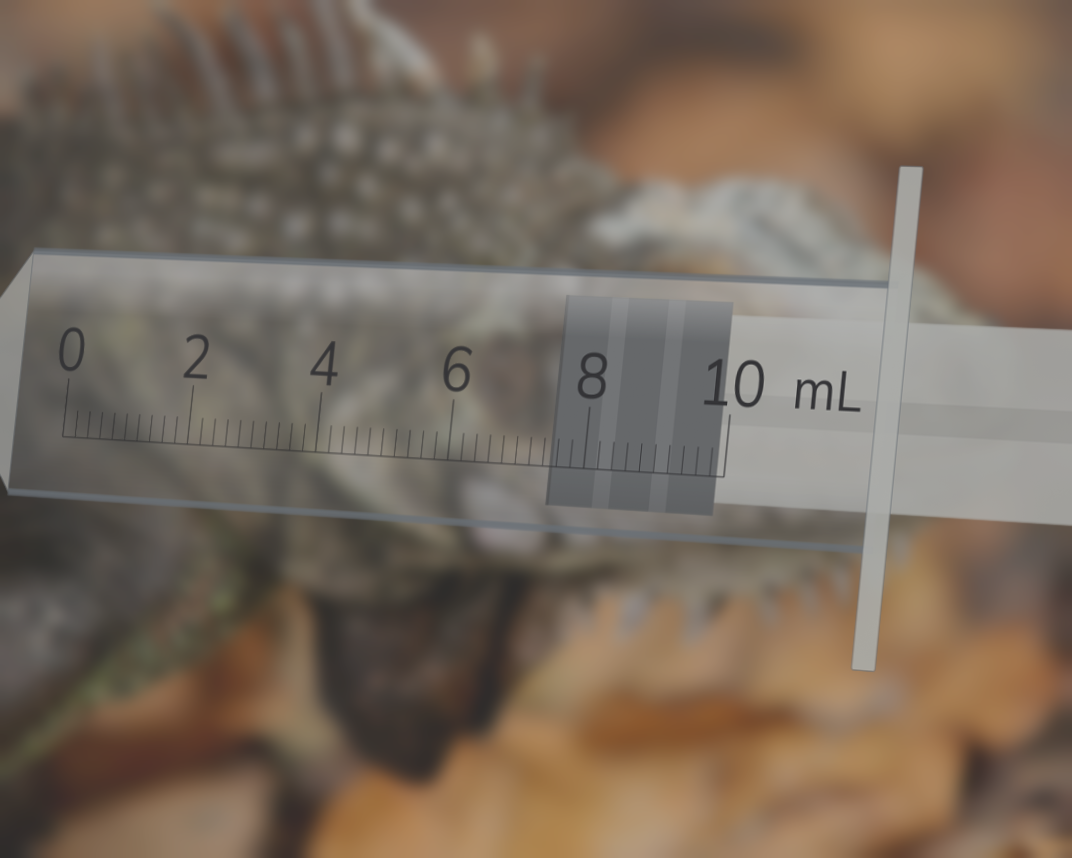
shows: 7.5 mL
